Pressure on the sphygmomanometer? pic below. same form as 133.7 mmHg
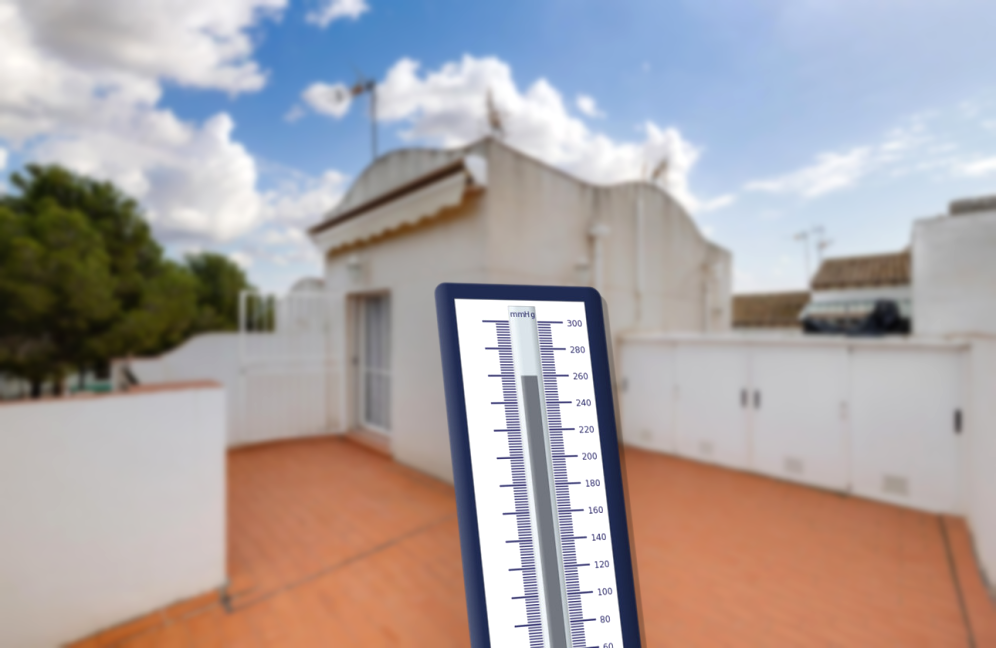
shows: 260 mmHg
